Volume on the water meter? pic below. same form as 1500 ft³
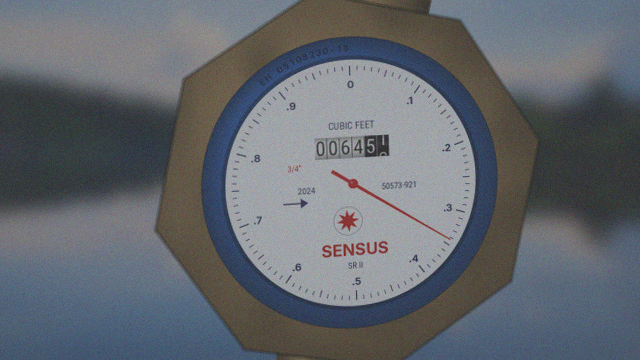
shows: 6451.34 ft³
